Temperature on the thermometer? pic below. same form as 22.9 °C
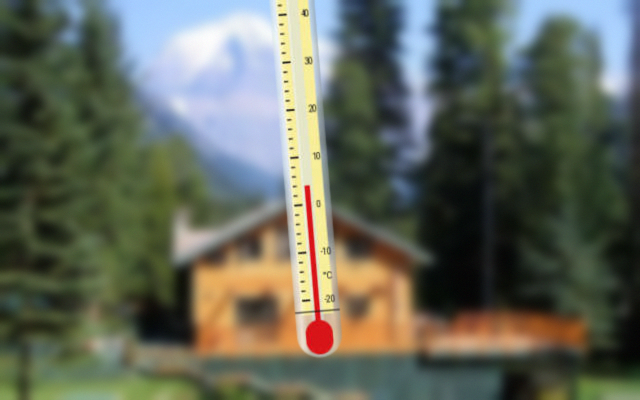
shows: 4 °C
